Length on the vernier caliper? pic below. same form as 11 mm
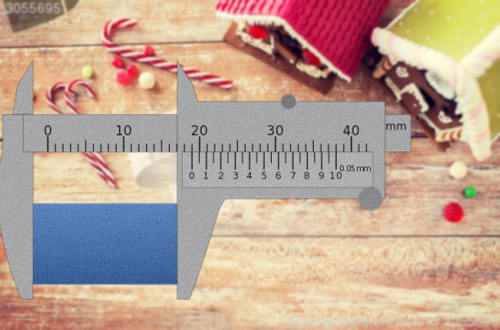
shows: 19.0 mm
